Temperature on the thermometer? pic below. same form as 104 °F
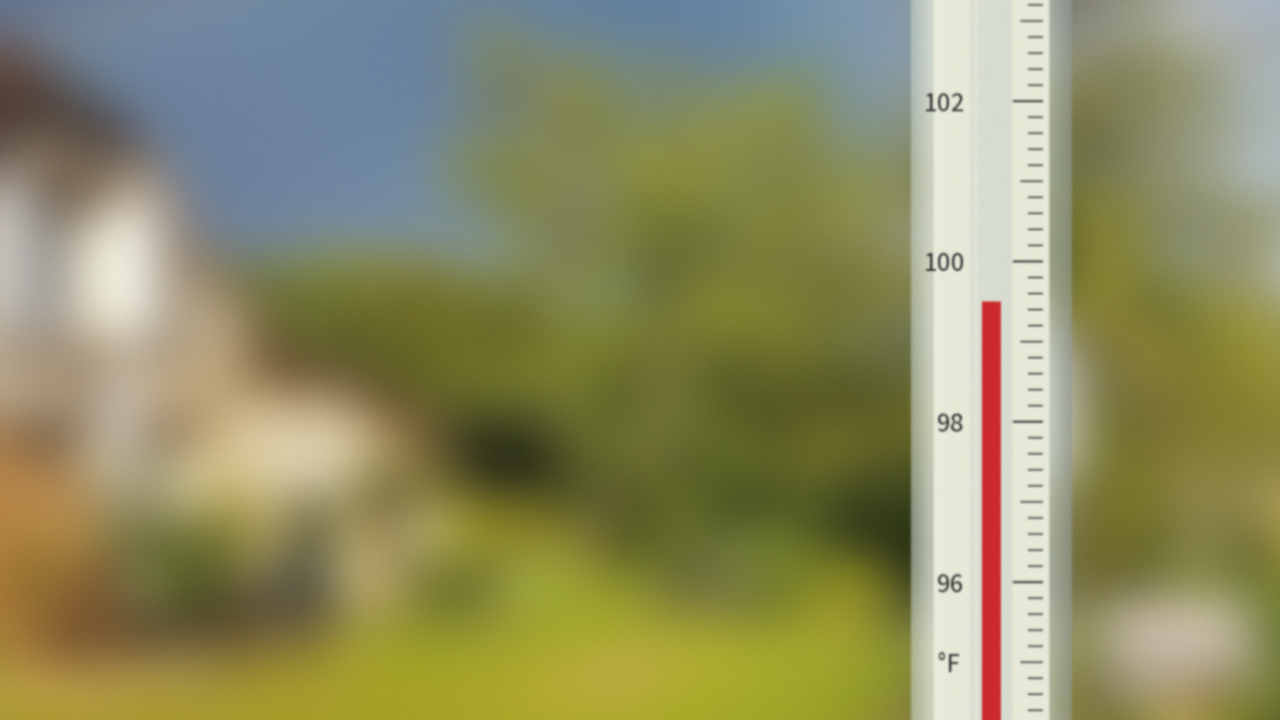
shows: 99.5 °F
